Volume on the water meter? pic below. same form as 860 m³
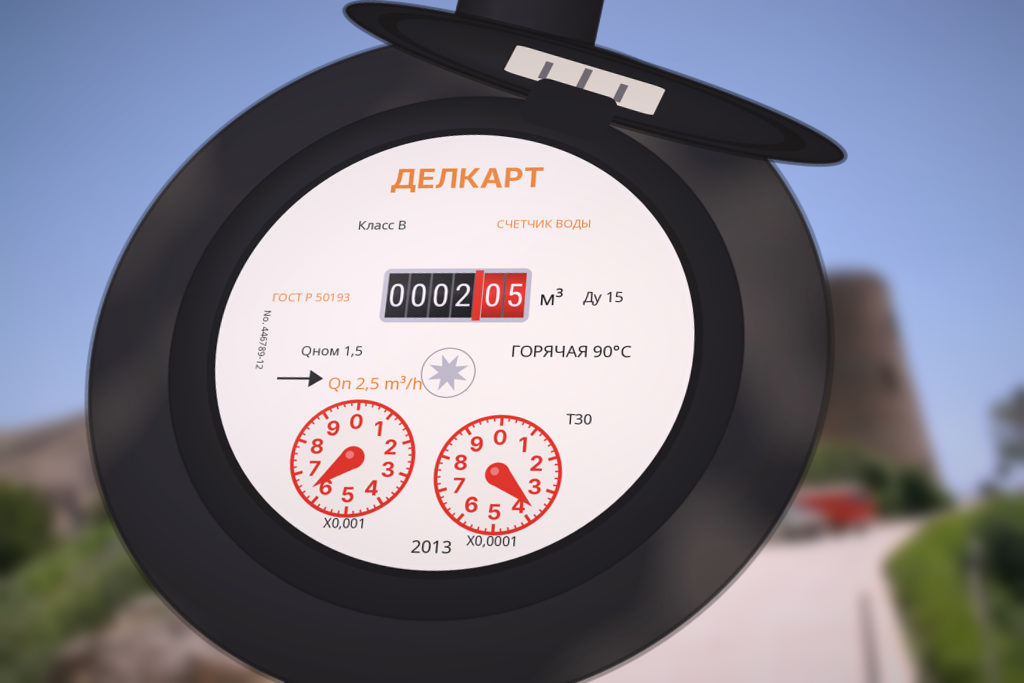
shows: 2.0563 m³
